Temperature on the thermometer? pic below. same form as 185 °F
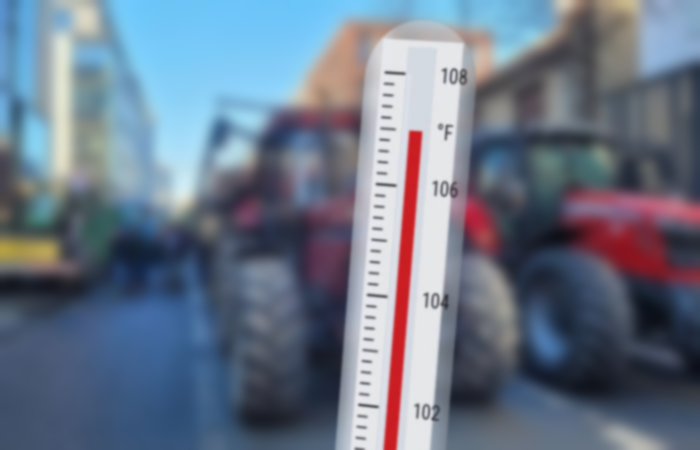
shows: 107 °F
